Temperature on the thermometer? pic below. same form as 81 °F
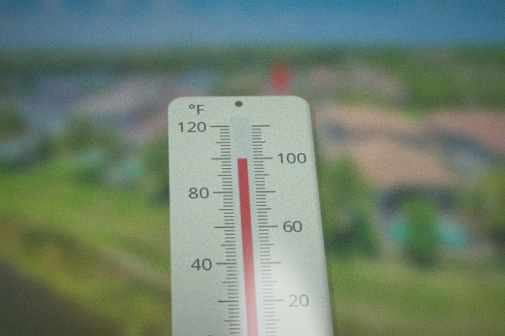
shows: 100 °F
